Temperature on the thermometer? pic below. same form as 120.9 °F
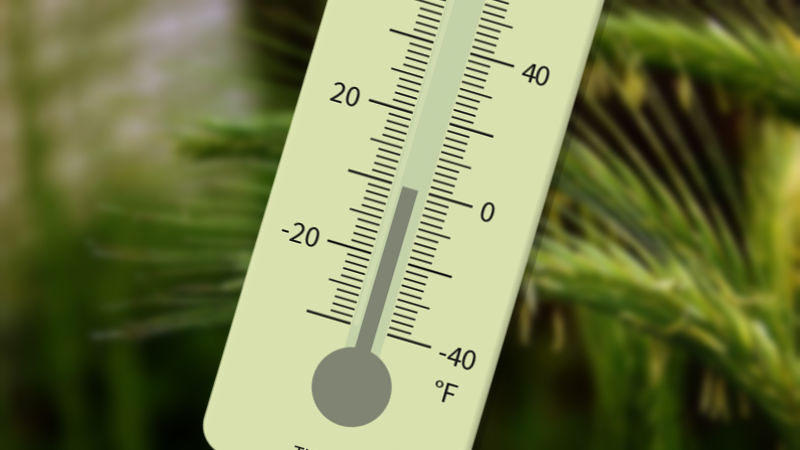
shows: 0 °F
